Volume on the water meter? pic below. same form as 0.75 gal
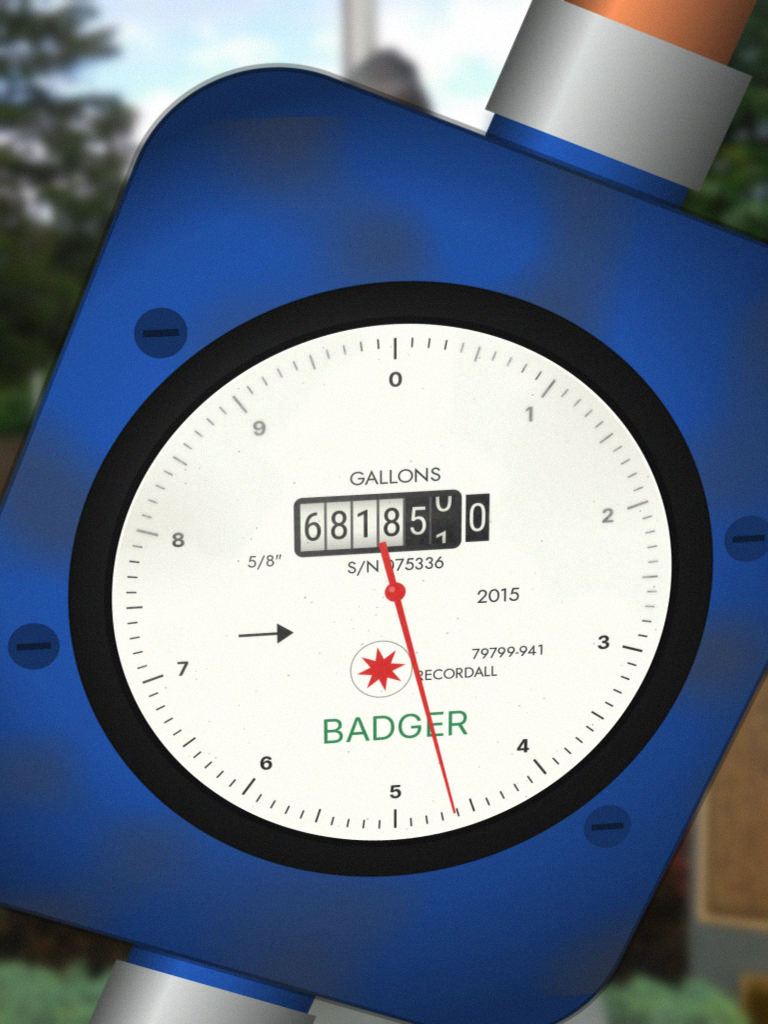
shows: 6818504.6 gal
